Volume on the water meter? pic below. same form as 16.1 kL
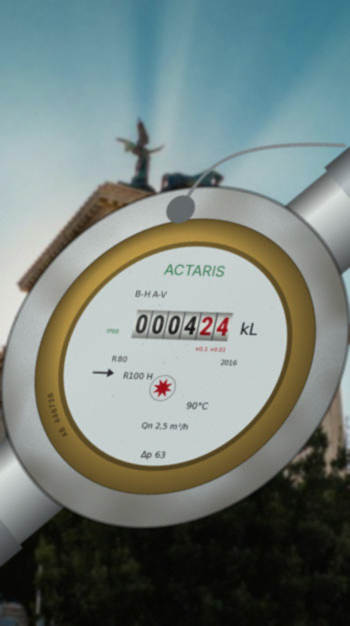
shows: 4.24 kL
